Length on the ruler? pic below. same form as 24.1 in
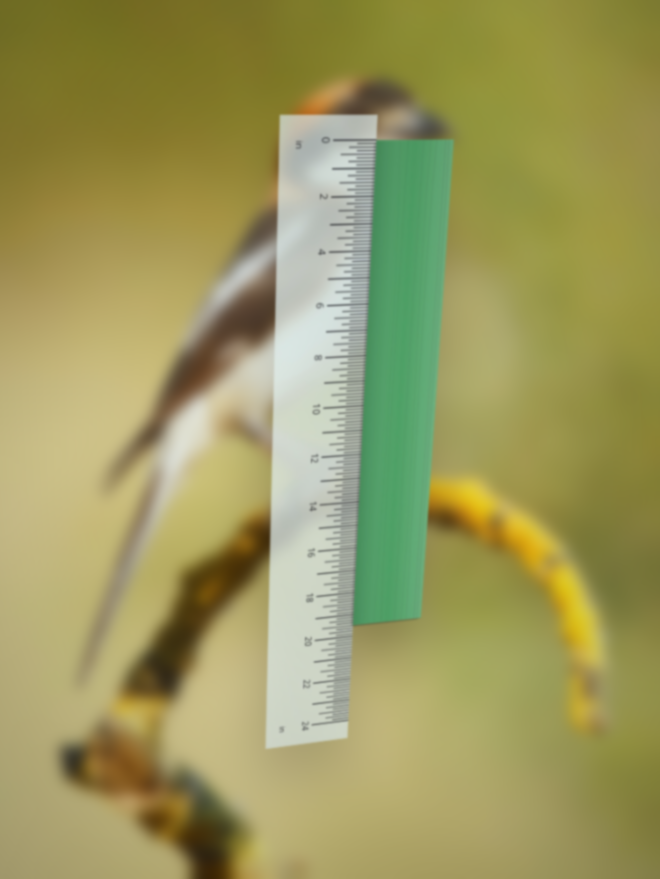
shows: 19.5 in
